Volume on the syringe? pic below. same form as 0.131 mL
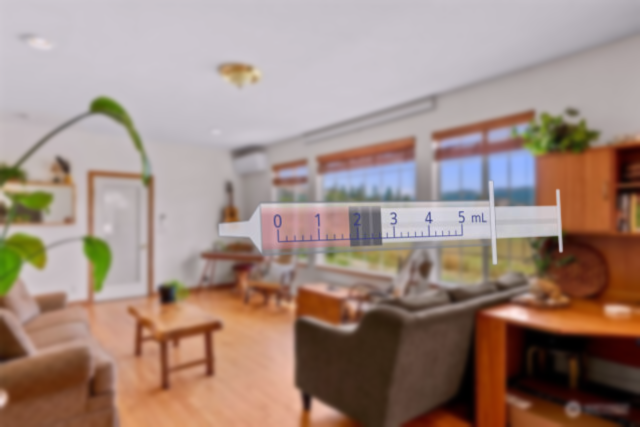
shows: 1.8 mL
